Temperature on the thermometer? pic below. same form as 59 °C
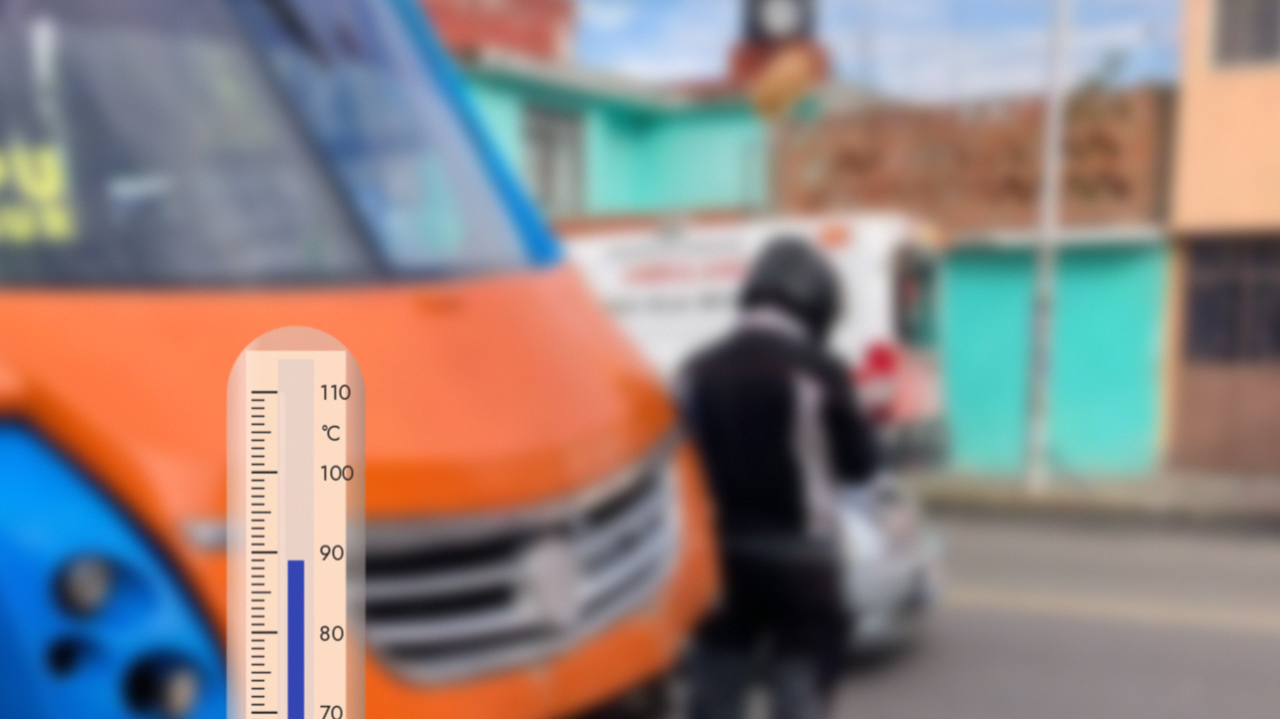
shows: 89 °C
